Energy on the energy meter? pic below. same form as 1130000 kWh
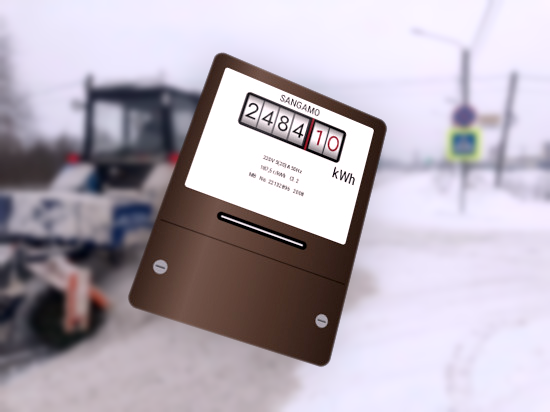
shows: 2484.10 kWh
